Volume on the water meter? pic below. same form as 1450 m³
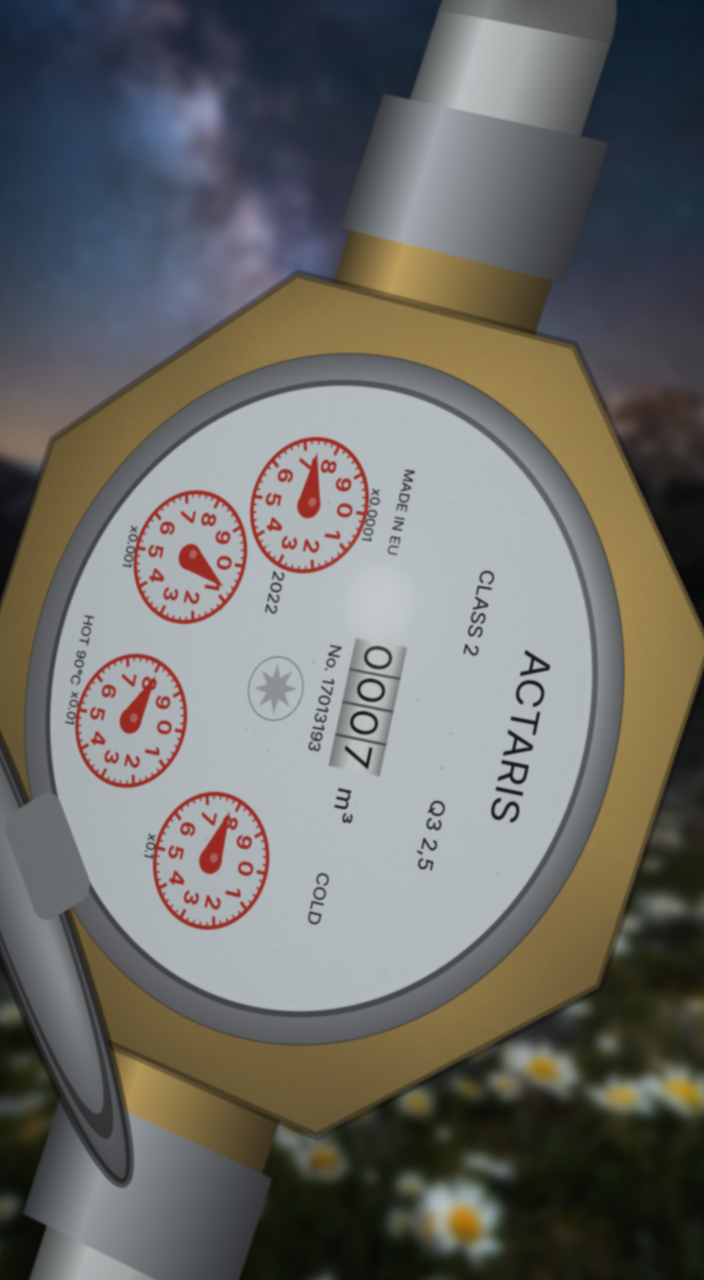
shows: 7.7807 m³
